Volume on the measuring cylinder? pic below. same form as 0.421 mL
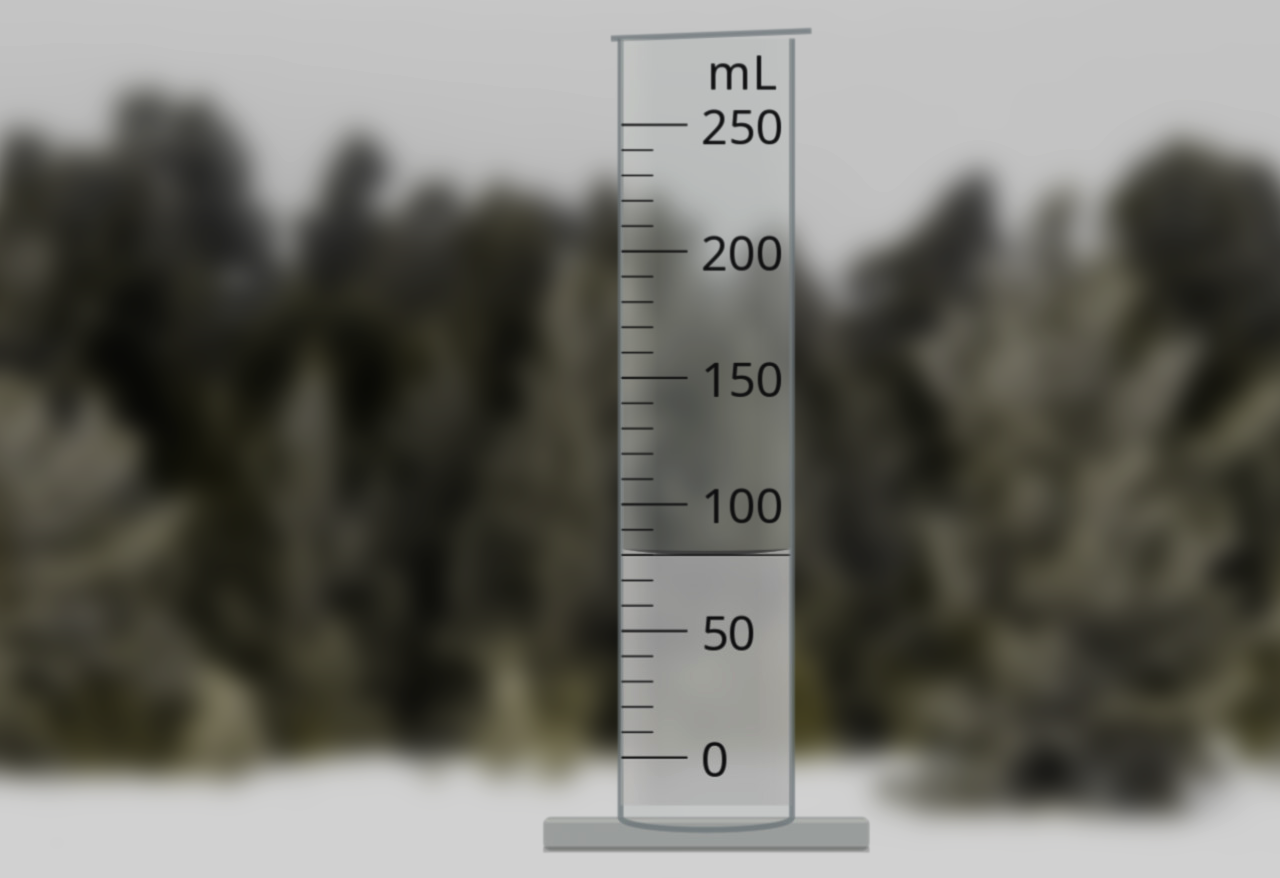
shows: 80 mL
